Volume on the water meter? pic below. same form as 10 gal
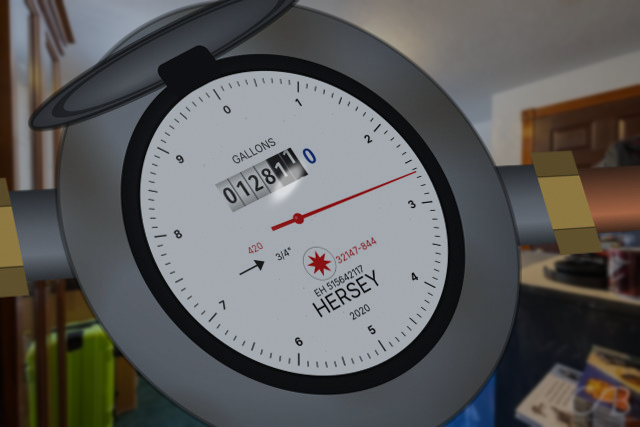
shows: 128112.6 gal
